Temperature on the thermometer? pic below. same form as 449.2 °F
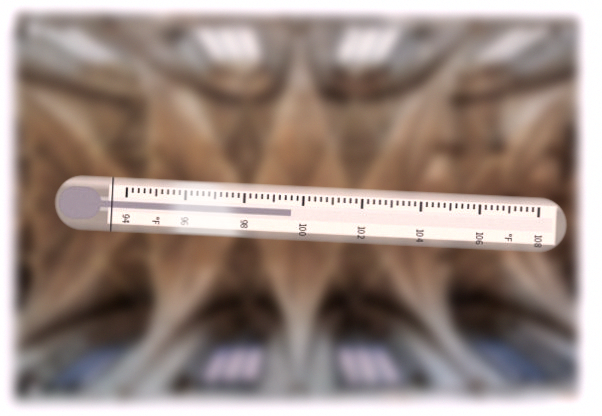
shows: 99.6 °F
